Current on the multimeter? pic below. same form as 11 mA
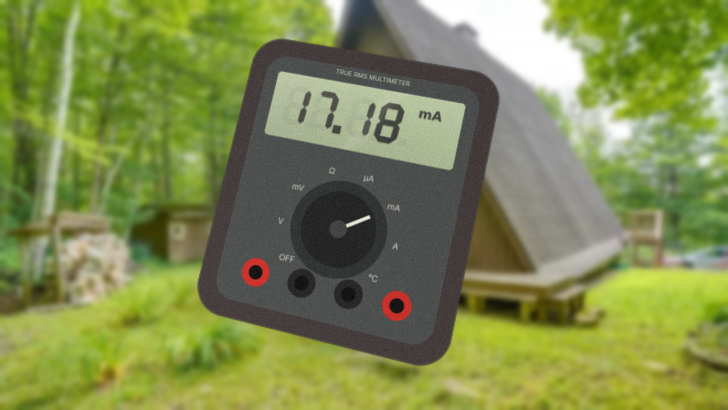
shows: 17.18 mA
